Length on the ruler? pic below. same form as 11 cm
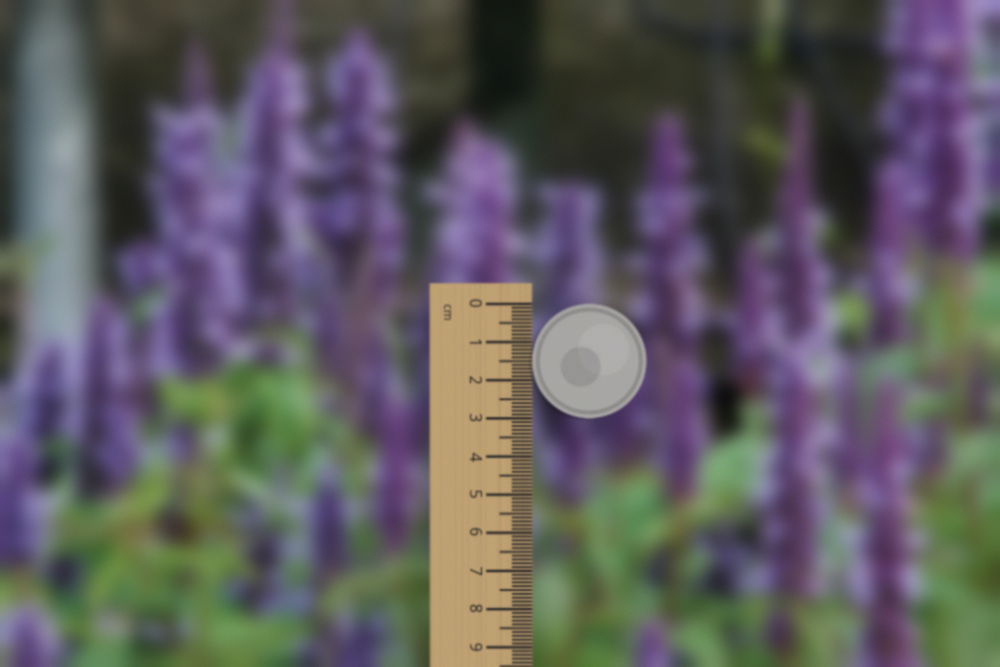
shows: 3 cm
